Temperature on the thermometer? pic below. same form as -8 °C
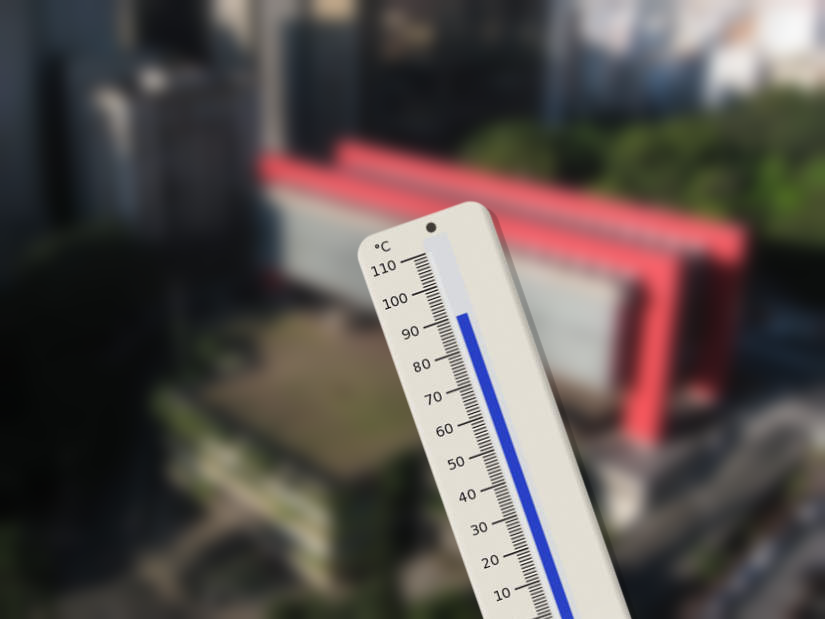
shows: 90 °C
